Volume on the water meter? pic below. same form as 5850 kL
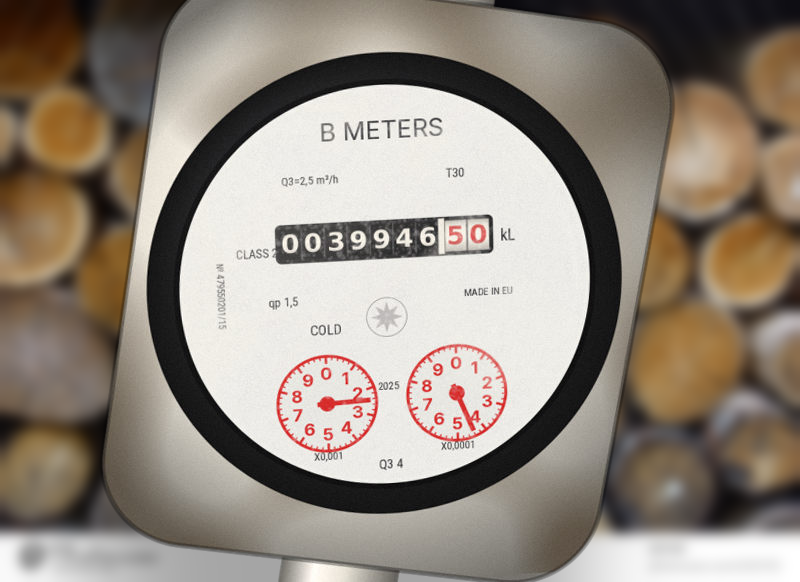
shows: 39946.5024 kL
